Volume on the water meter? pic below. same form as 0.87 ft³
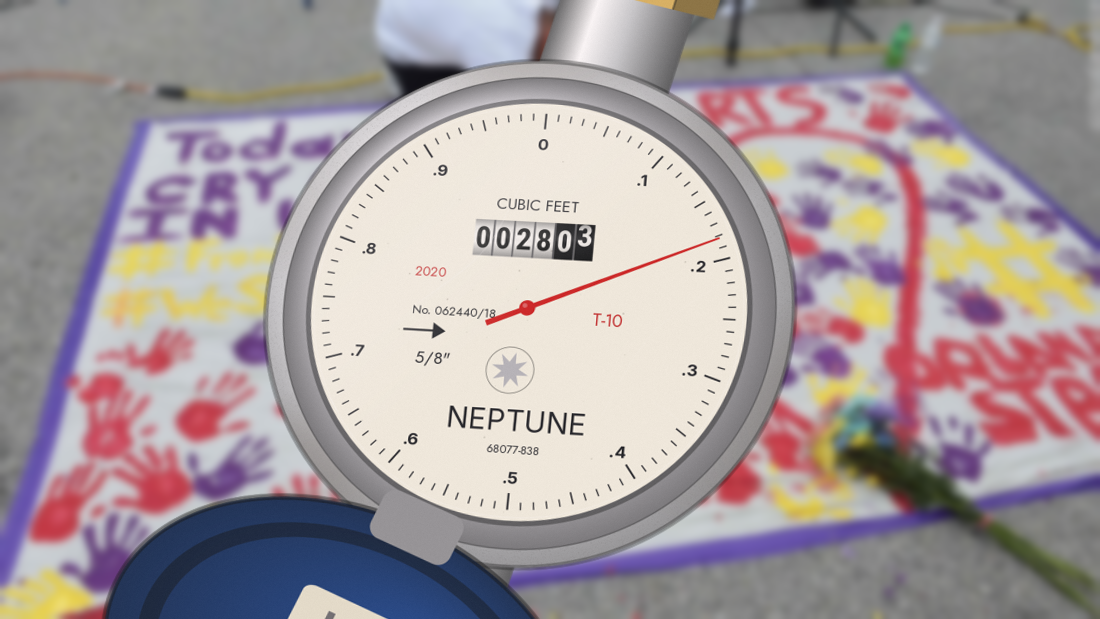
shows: 2803.18 ft³
